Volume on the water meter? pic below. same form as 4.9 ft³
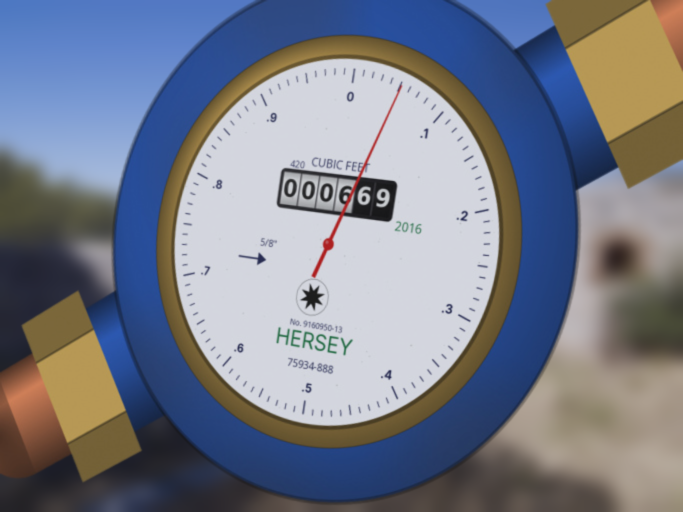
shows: 669.05 ft³
